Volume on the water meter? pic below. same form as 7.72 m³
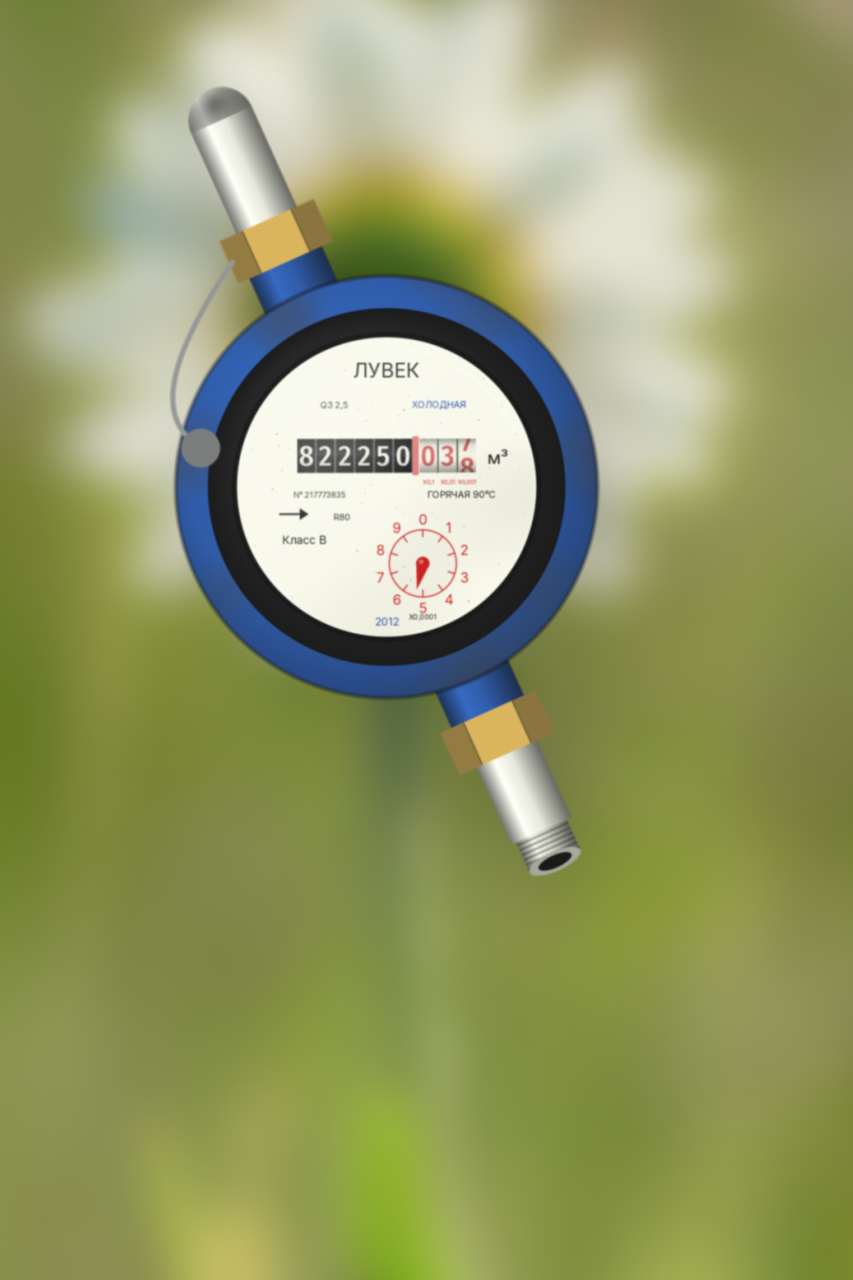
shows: 822250.0375 m³
